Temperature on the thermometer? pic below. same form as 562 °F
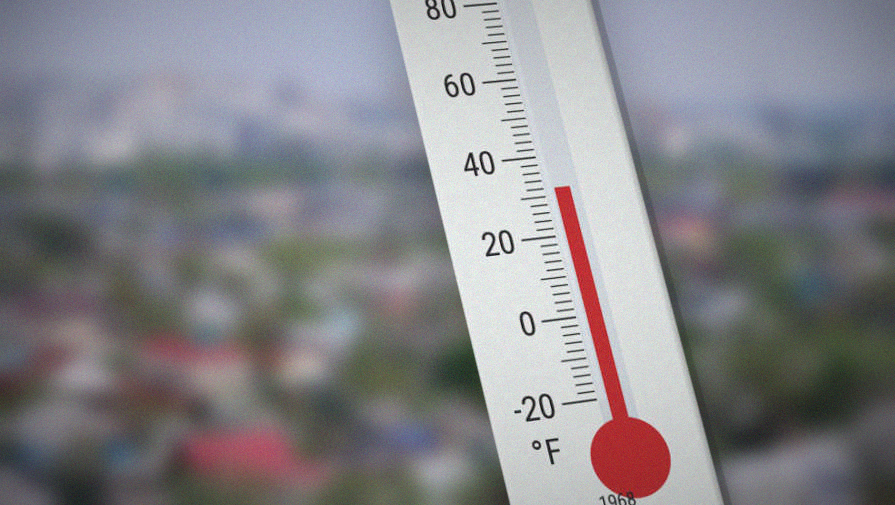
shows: 32 °F
